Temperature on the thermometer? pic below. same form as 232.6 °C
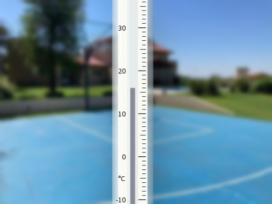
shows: 16 °C
